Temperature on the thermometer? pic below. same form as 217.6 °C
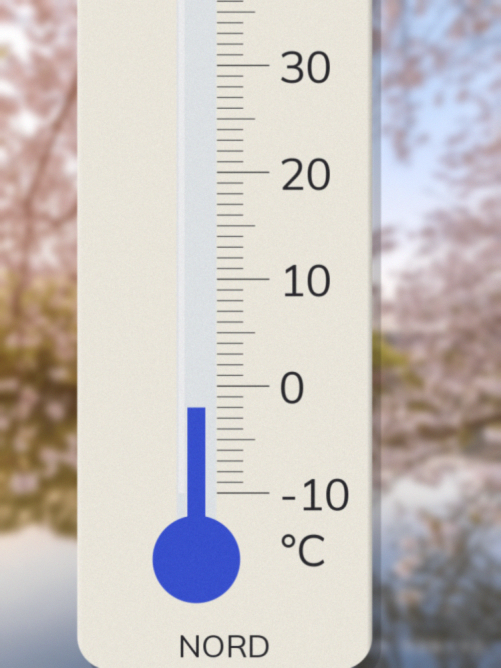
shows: -2 °C
